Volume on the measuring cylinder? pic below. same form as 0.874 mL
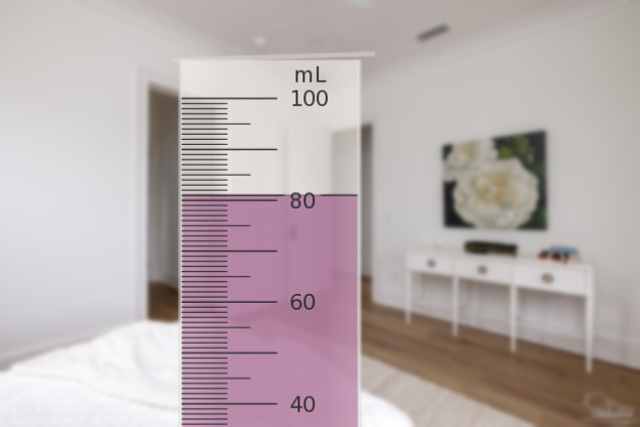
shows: 81 mL
